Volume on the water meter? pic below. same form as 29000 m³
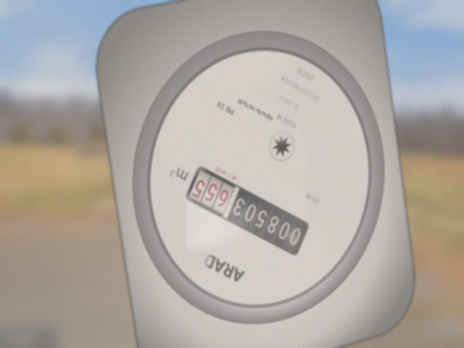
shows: 8503.655 m³
